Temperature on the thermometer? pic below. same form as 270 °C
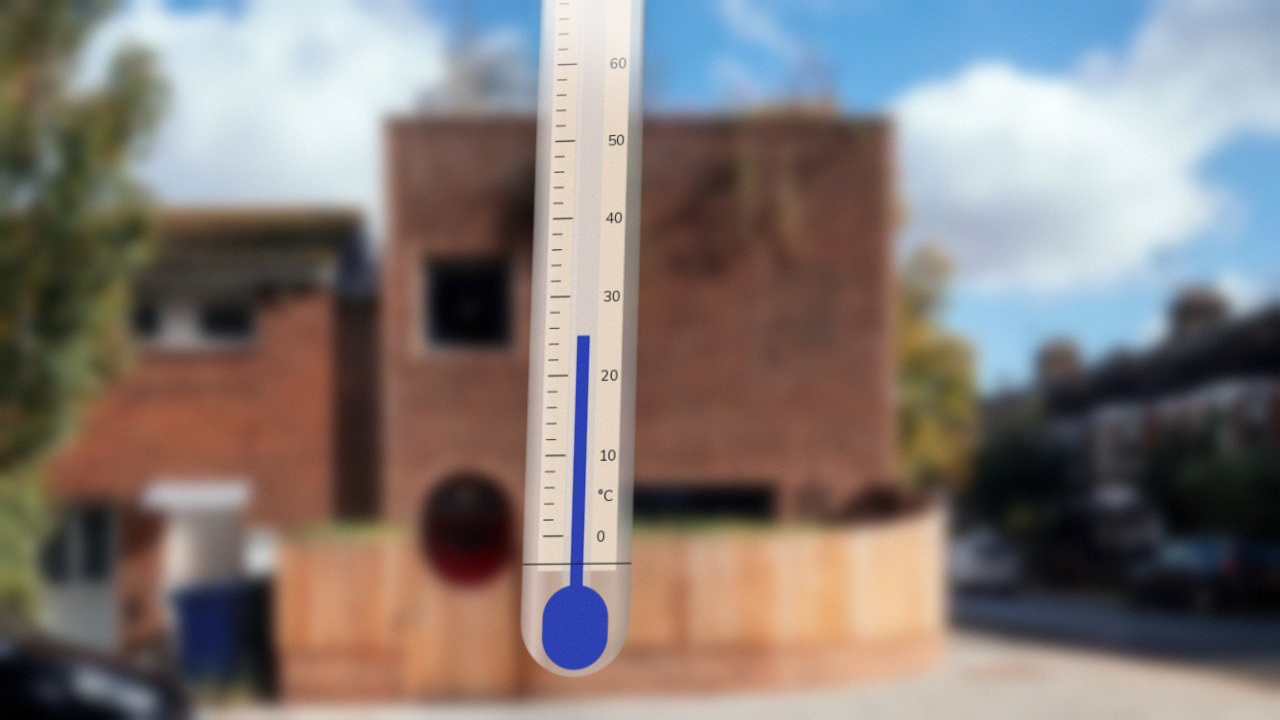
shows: 25 °C
